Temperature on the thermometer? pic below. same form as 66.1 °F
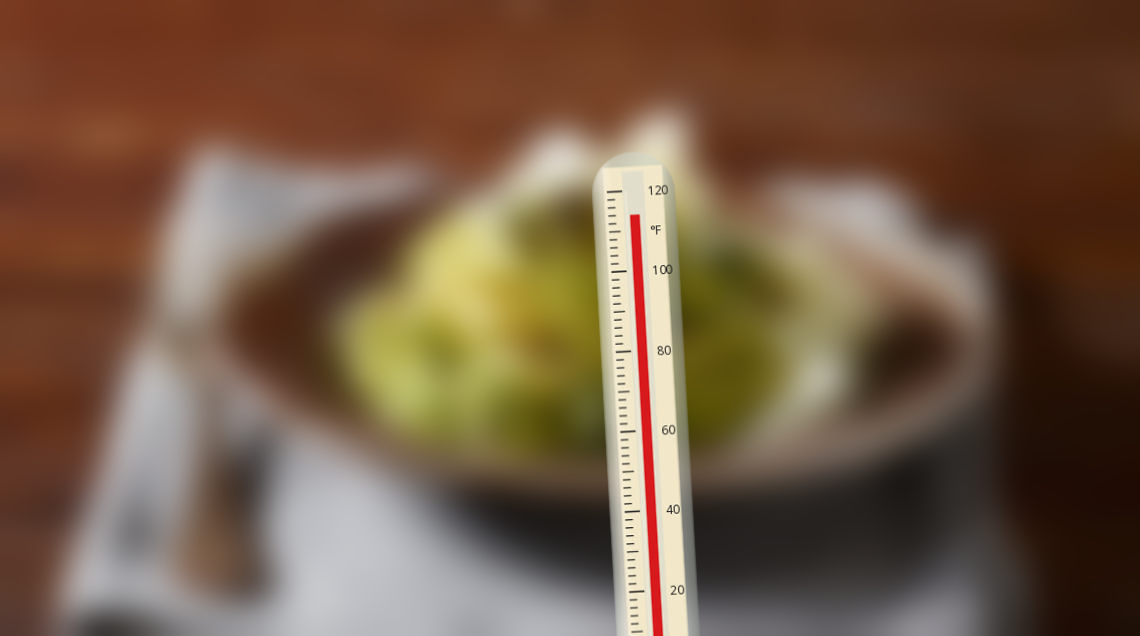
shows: 114 °F
